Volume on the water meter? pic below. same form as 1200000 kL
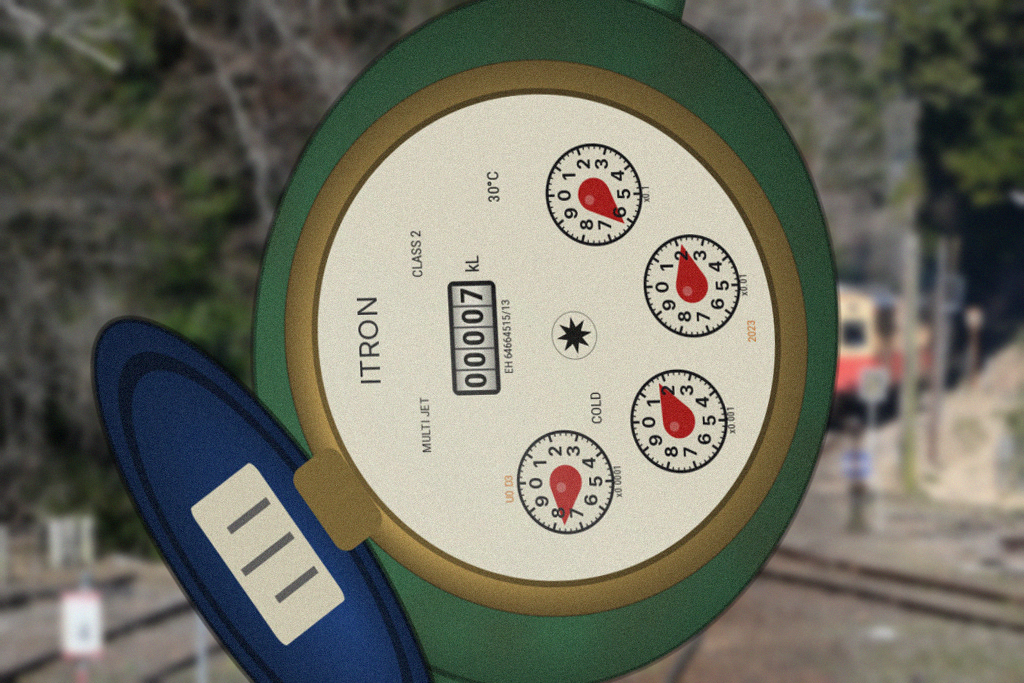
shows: 7.6217 kL
